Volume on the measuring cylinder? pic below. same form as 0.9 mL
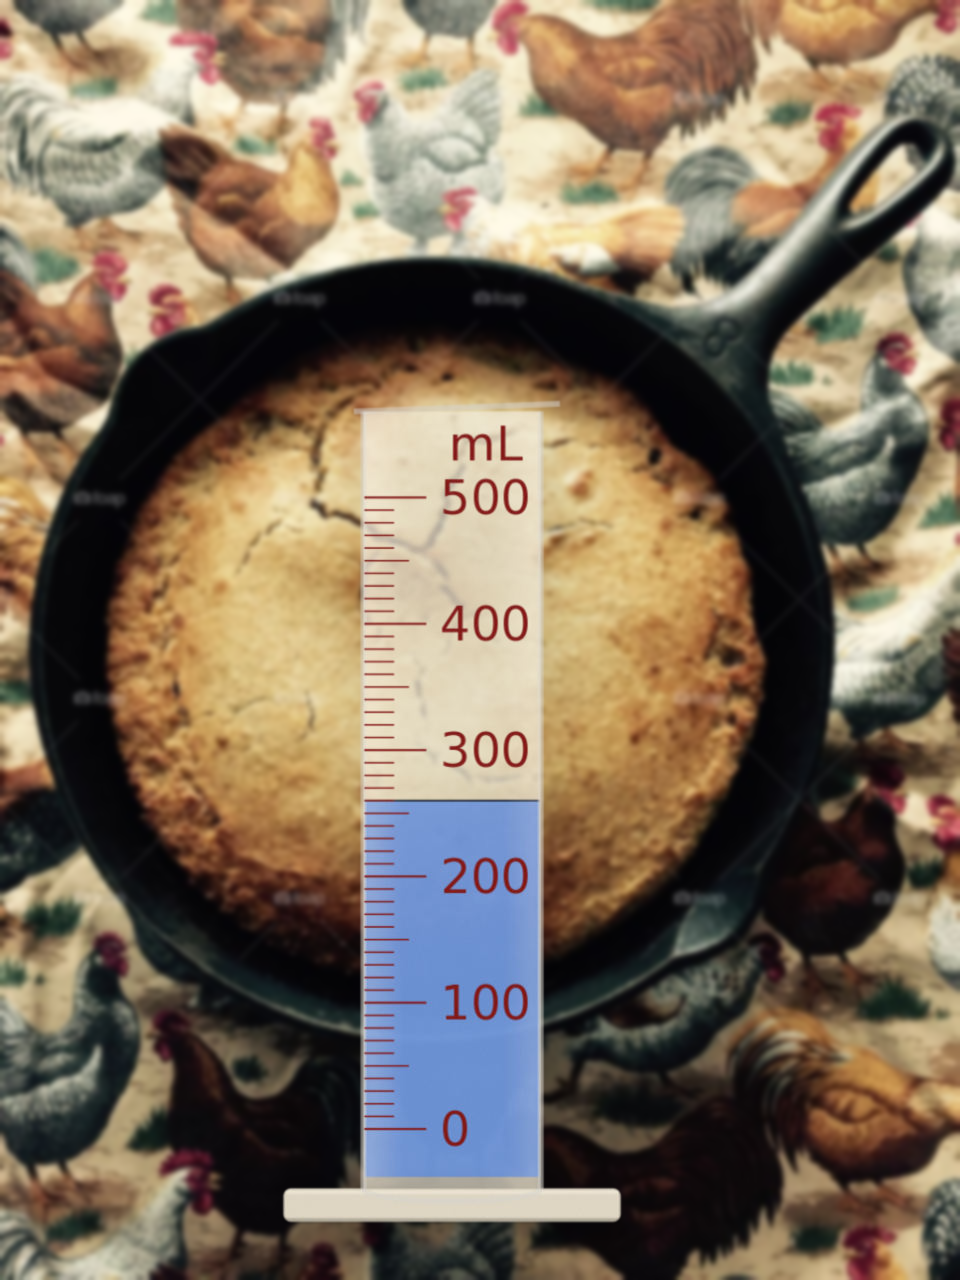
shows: 260 mL
